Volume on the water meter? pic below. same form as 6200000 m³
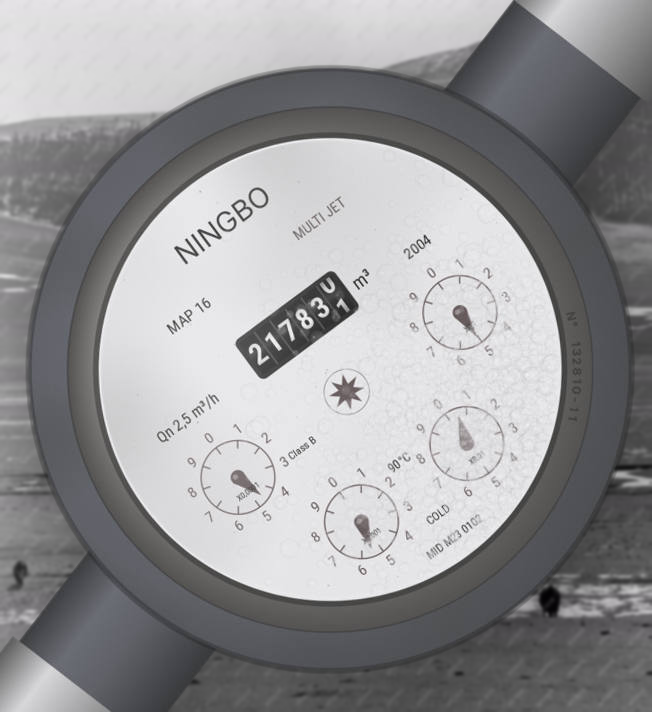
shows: 217830.5054 m³
